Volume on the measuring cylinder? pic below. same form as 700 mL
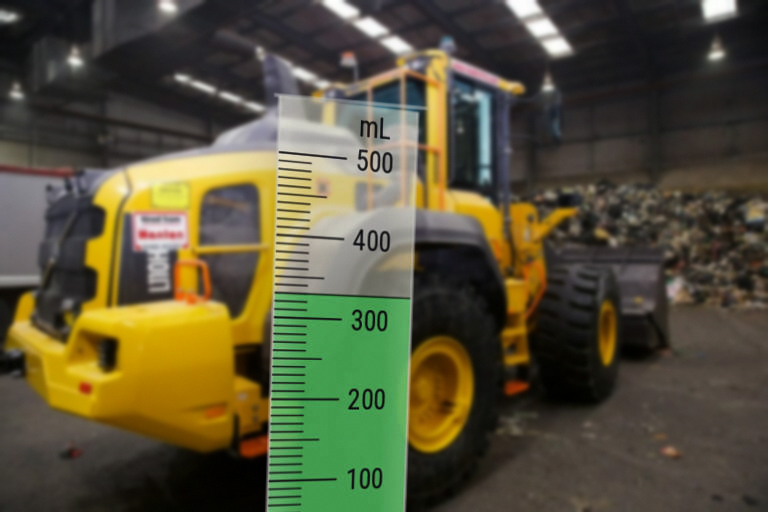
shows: 330 mL
